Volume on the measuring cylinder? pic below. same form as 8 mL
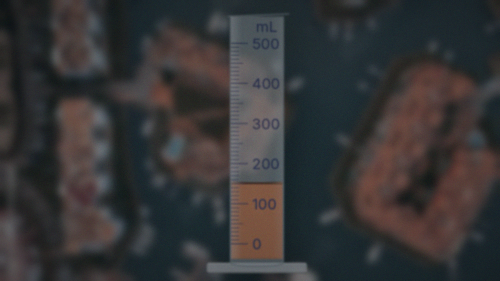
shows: 150 mL
